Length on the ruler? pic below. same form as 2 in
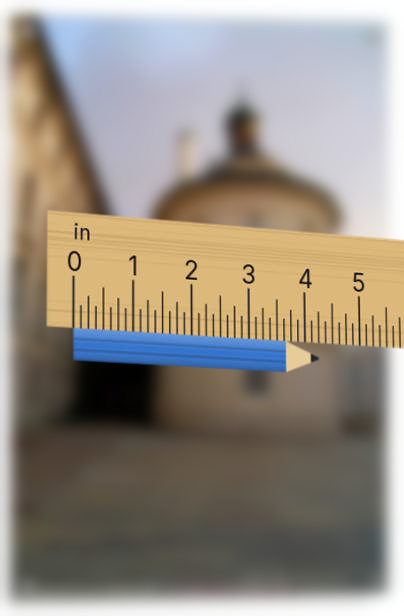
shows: 4.25 in
